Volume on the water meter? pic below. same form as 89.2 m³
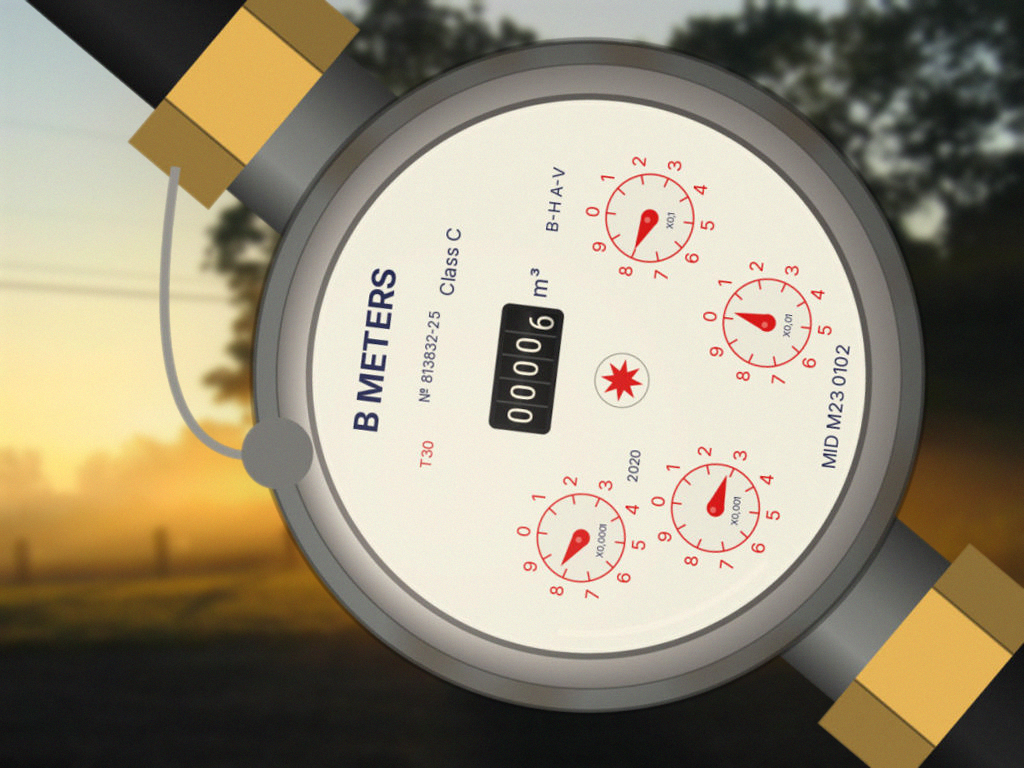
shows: 5.8028 m³
